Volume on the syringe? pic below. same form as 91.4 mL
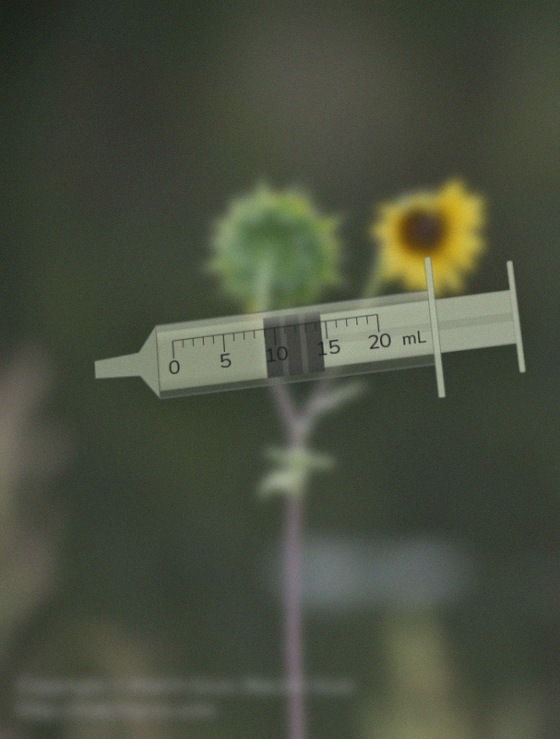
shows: 9 mL
